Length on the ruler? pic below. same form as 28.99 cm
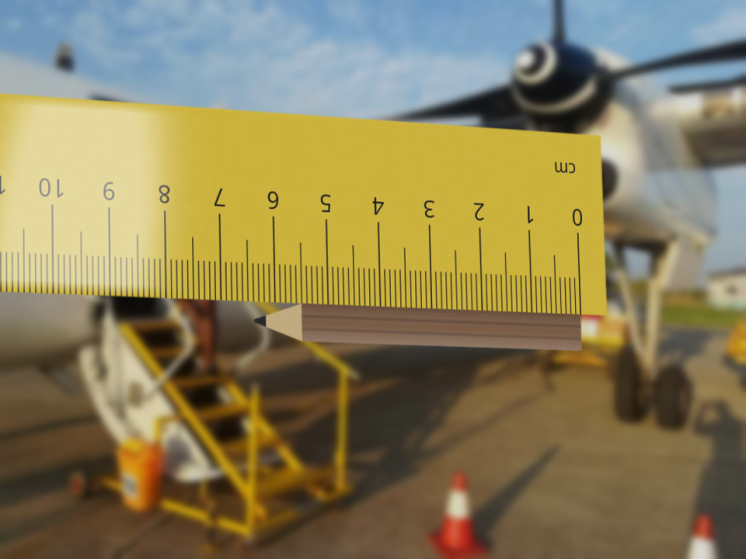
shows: 6.4 cm
